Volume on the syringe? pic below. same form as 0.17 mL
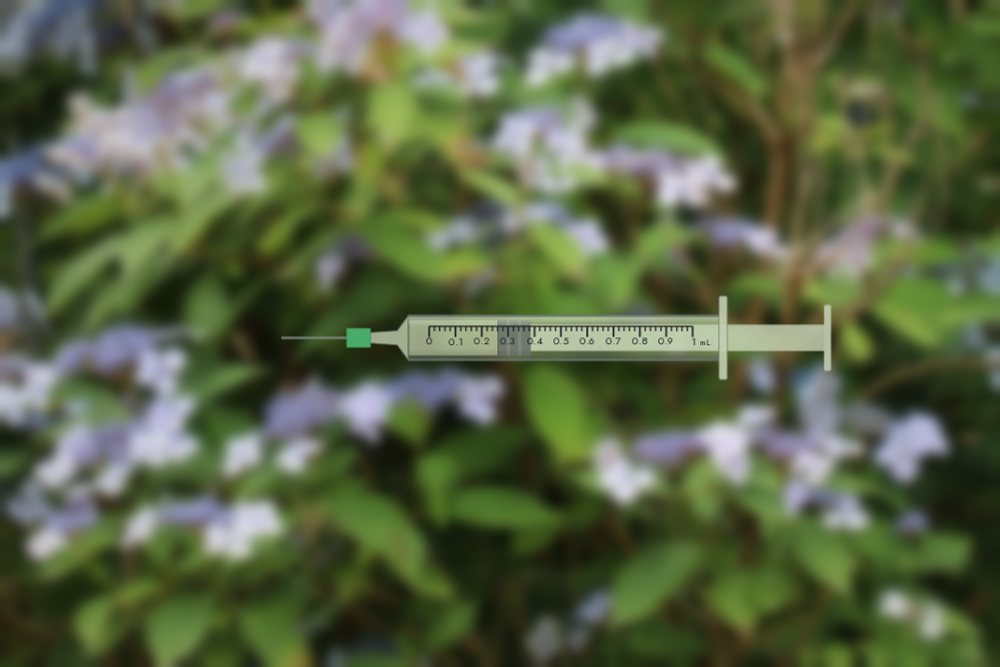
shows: 0.26 mL
